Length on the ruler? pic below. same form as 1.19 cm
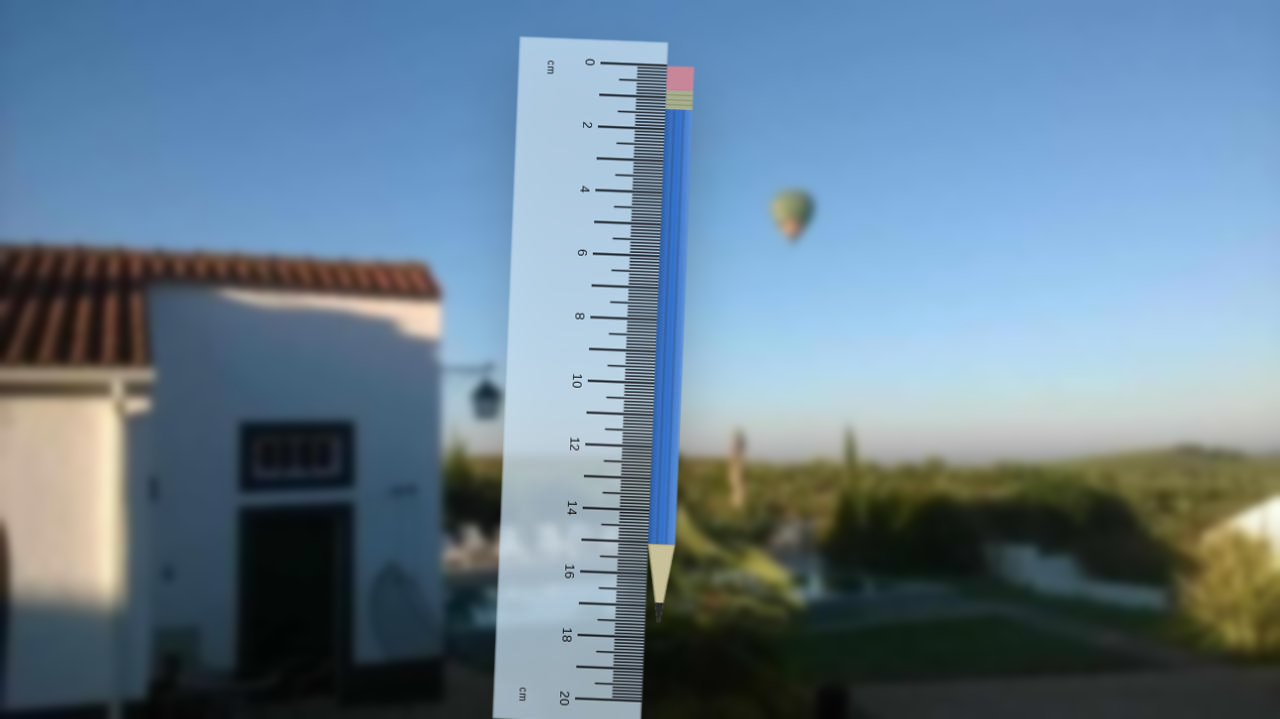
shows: 17.5 cm
